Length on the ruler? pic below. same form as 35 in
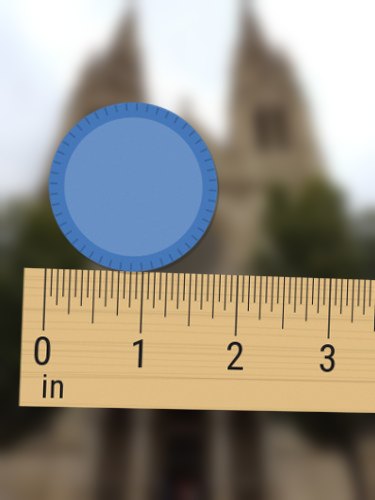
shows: 1.75 in
